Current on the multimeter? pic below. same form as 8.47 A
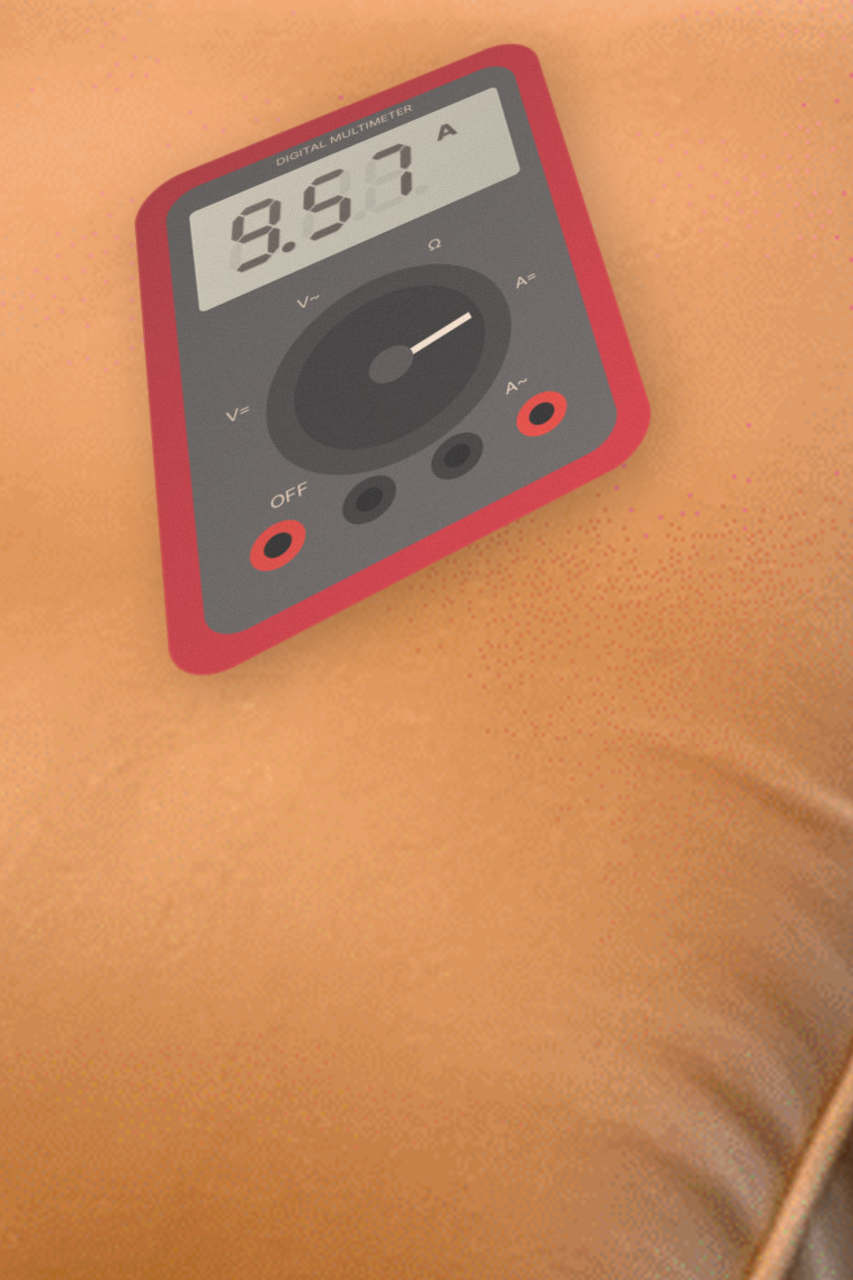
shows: 9.57 A
